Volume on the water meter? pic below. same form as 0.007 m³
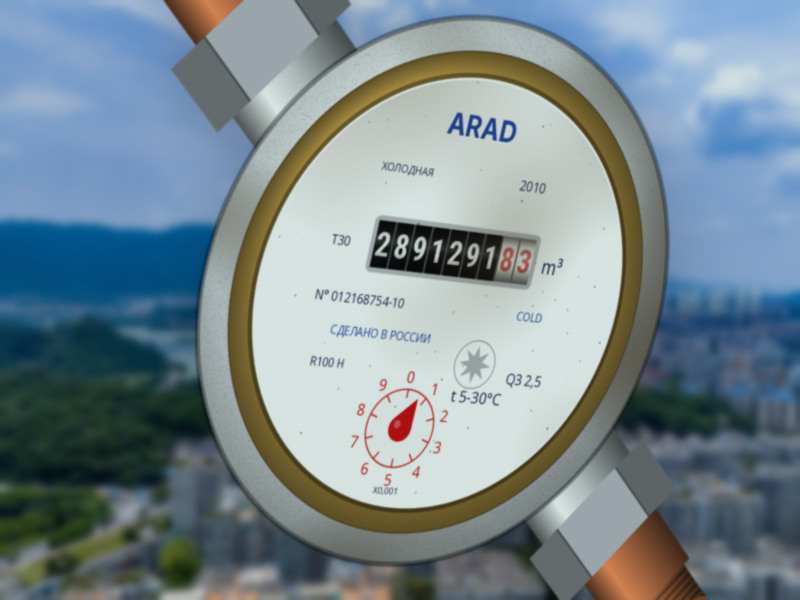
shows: 2891291.830 m³
